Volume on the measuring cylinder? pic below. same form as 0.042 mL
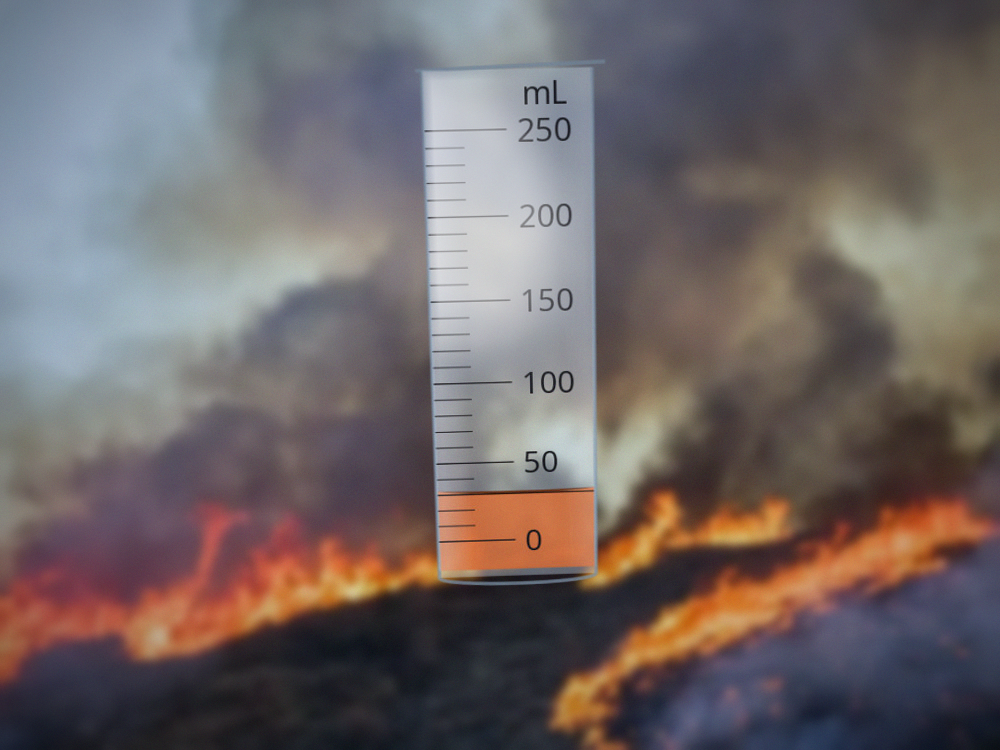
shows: 30 mL
